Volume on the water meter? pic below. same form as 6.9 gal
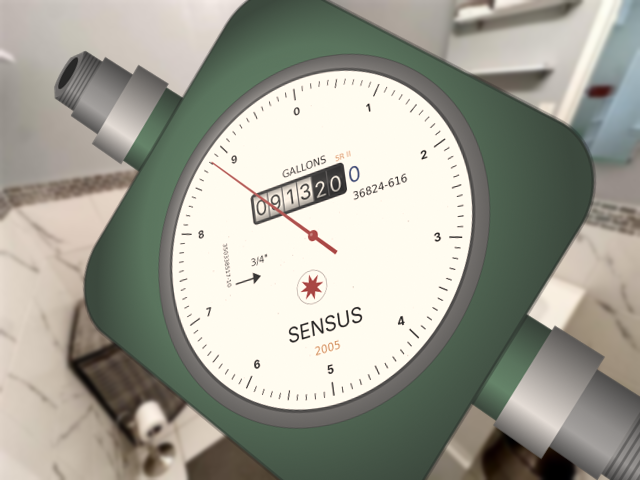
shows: 913198.8 gal
